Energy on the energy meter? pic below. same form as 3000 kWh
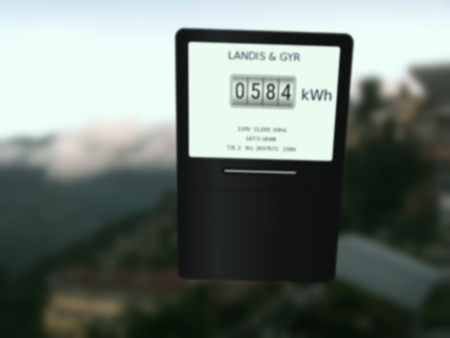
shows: 584 kWh
